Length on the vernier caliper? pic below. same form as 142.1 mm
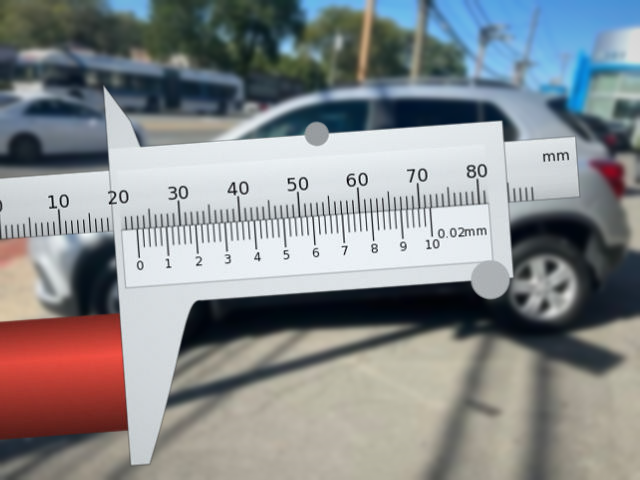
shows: 22.8 mm
